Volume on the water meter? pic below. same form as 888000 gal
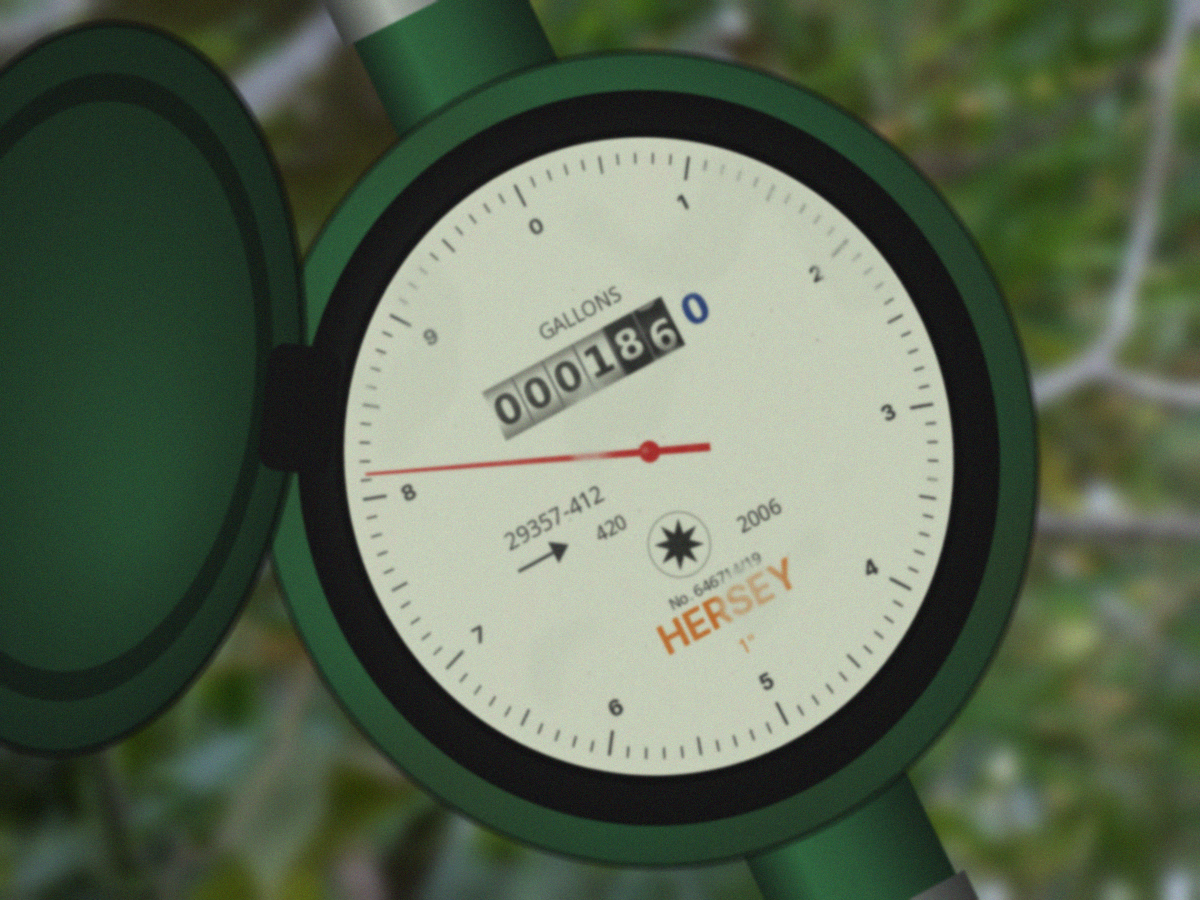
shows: 1858.1 gal
